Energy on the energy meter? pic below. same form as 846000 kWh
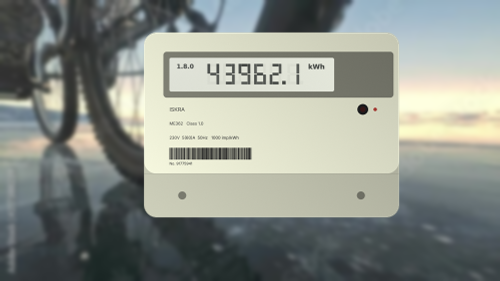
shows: 43962.1 kWh
